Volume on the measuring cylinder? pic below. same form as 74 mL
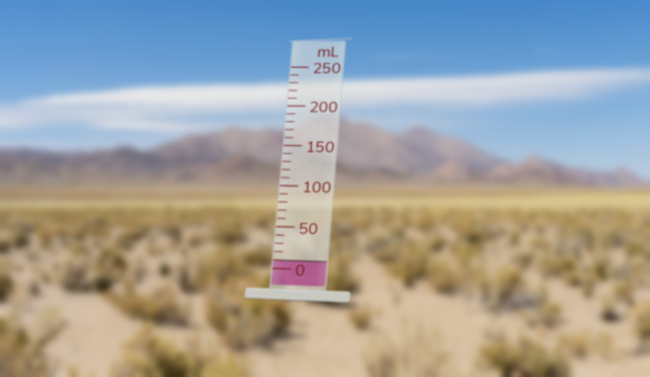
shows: 10 mL
